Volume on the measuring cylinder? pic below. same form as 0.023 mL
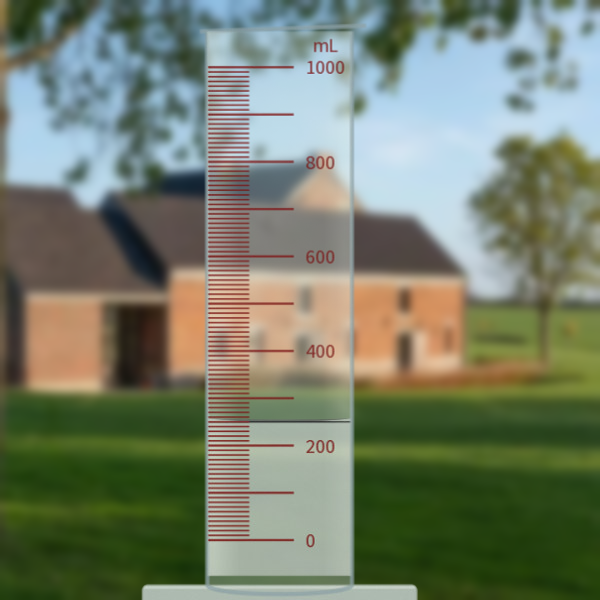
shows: 250 mL
